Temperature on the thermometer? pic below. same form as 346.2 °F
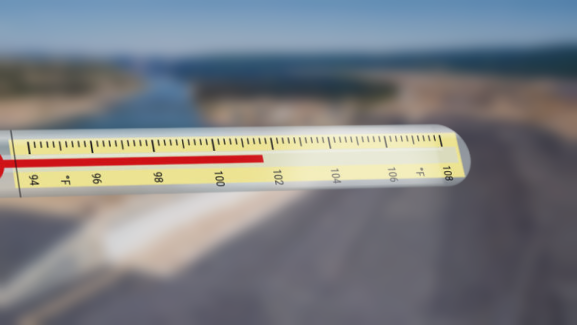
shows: 101.6 °F
